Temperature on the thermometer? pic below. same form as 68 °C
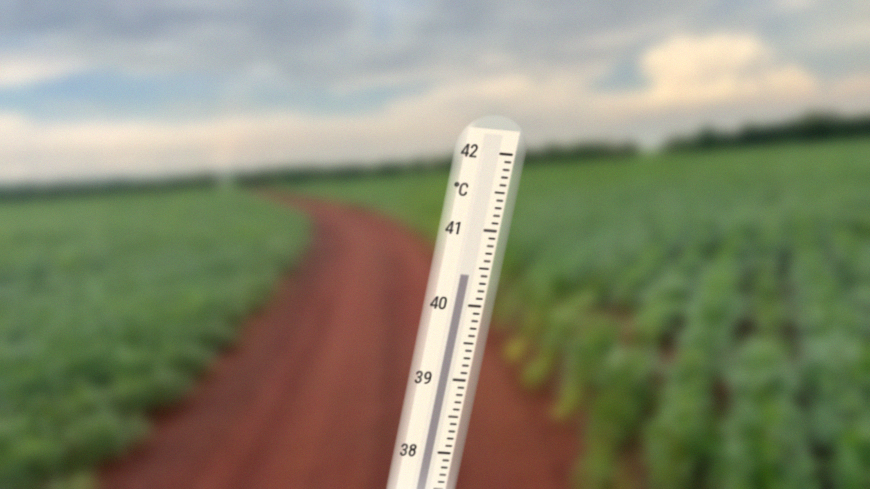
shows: 40.4 °C
